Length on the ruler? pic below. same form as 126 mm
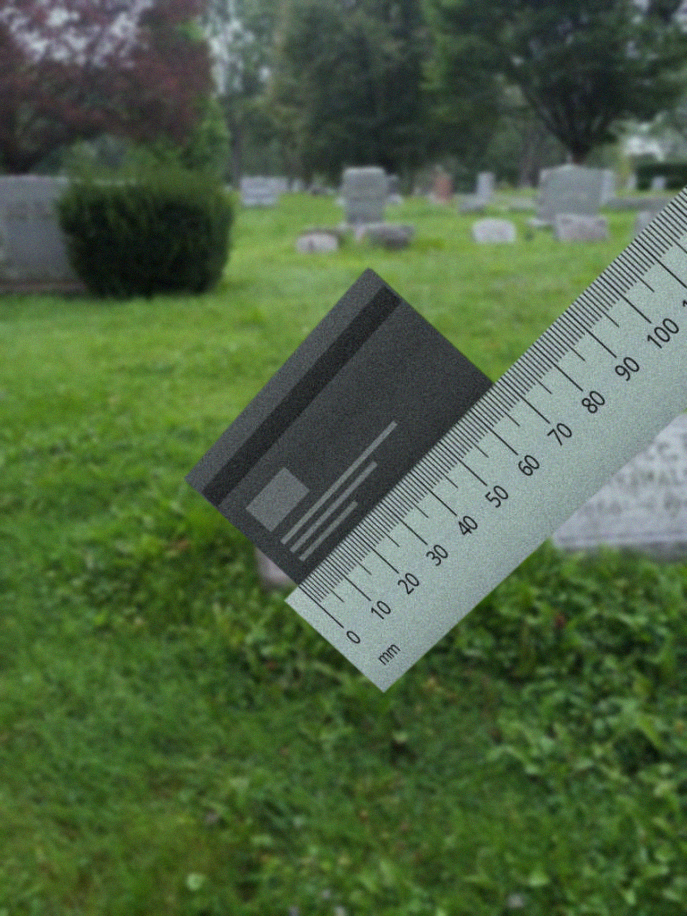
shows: 68 mm
